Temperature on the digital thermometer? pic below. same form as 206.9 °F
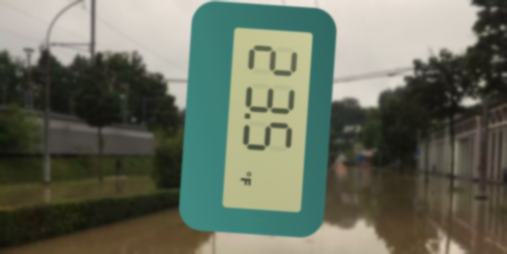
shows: 23.5 °F
